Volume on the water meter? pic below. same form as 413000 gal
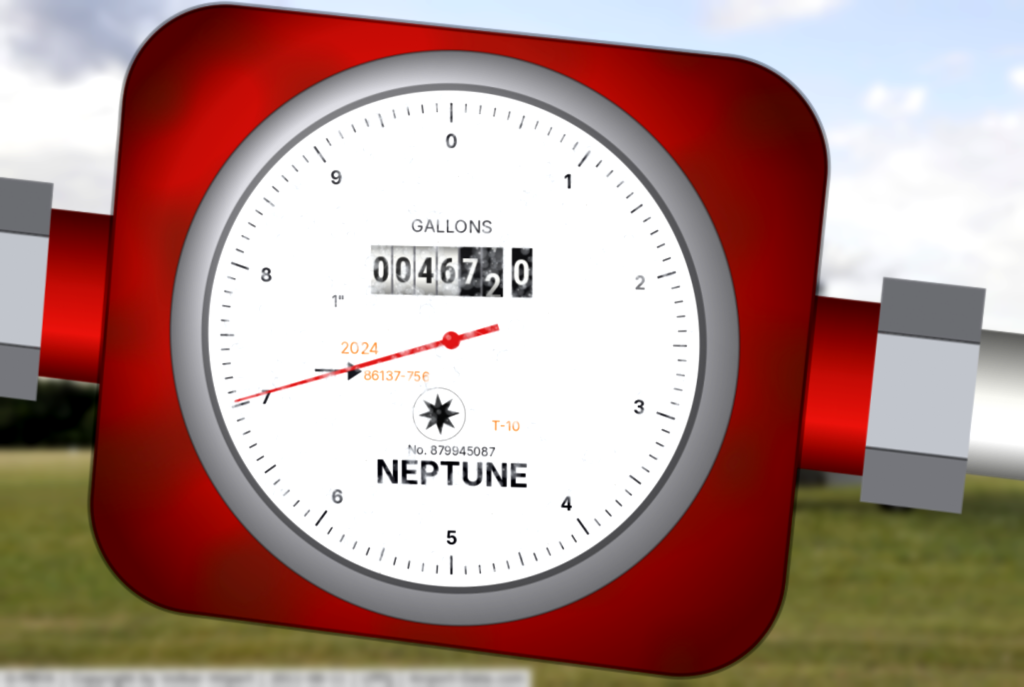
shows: 46717.0 gal
